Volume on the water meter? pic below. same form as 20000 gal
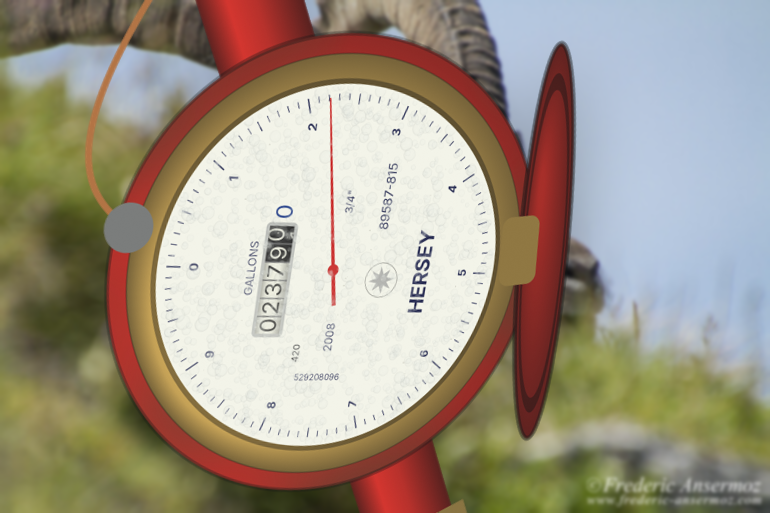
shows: 237902.2 gal
